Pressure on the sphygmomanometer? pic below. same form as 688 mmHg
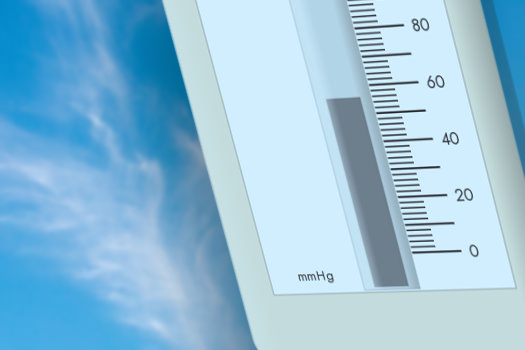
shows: 56 mmHg
